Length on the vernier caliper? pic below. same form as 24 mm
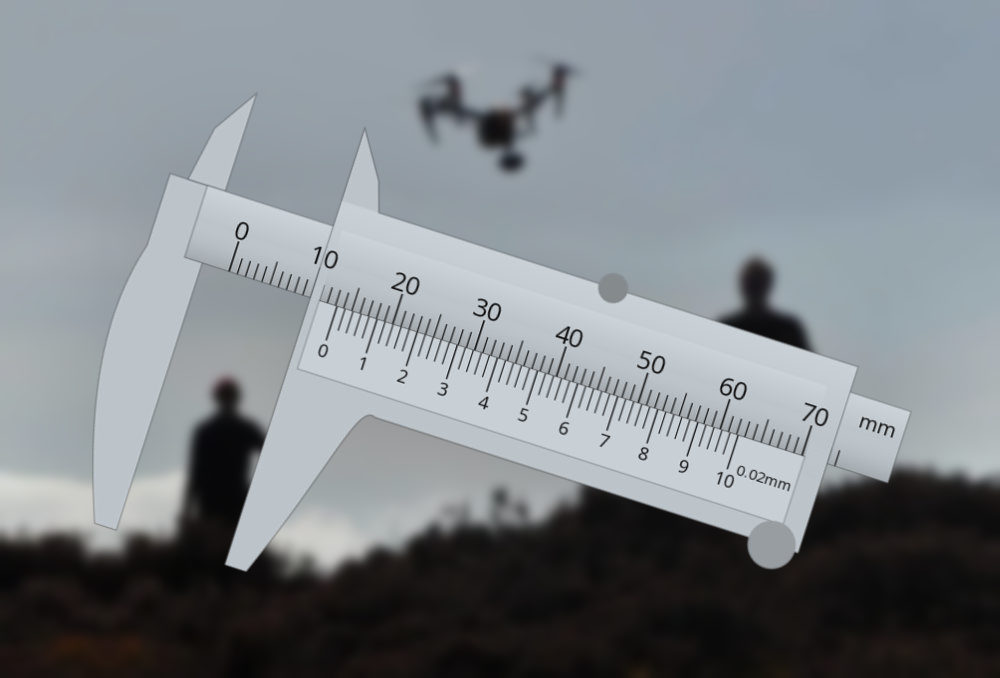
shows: 13.2 mm
